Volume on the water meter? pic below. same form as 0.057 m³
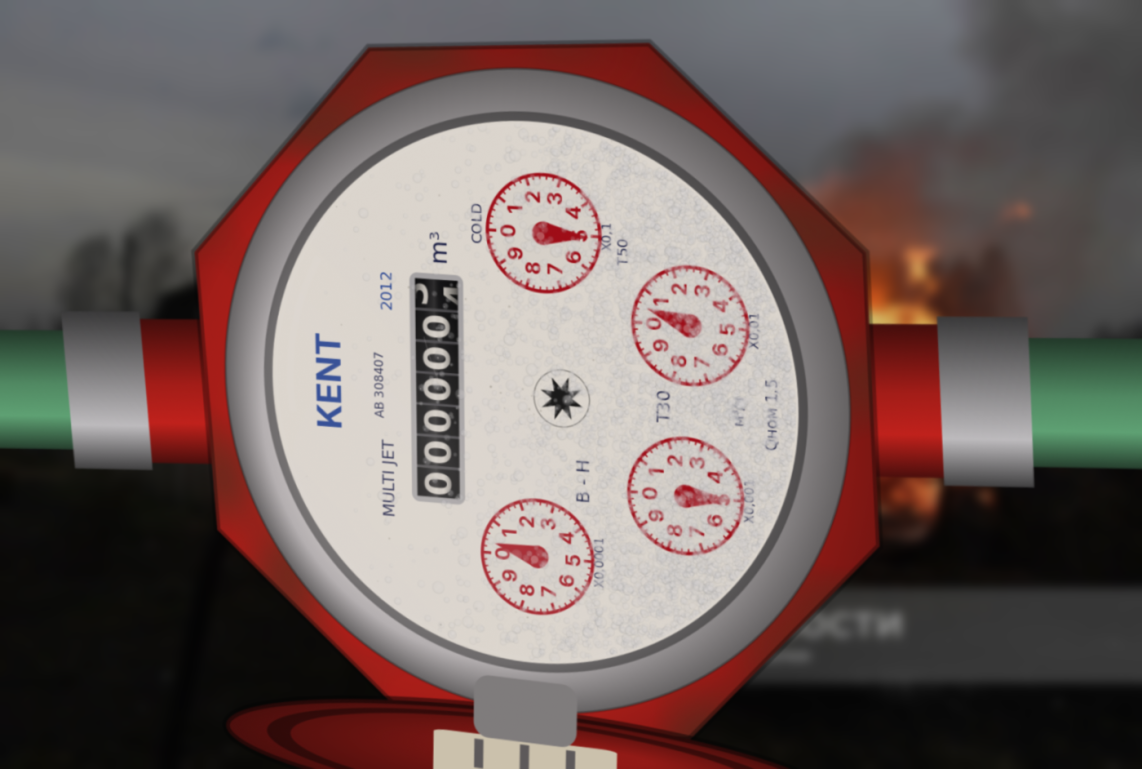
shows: 3.5050 m³
